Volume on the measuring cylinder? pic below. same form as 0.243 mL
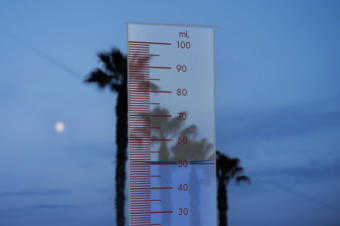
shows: 50 mL
